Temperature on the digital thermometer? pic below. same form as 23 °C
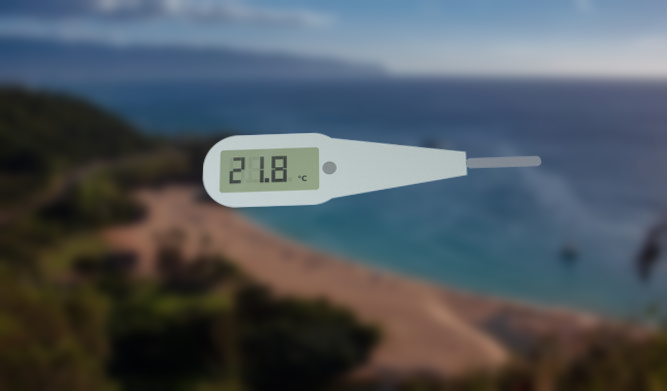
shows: 21.8 °C
